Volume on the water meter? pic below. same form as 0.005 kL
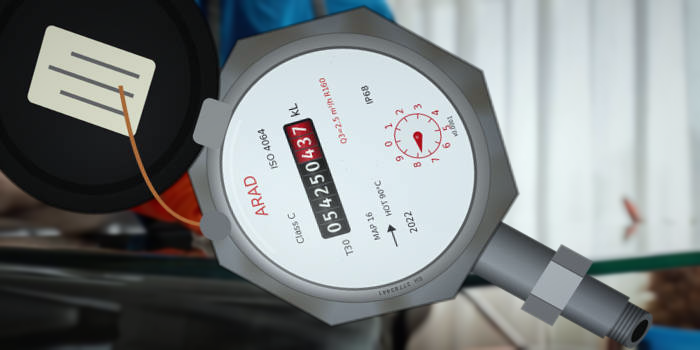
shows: 54250.4377 kL
